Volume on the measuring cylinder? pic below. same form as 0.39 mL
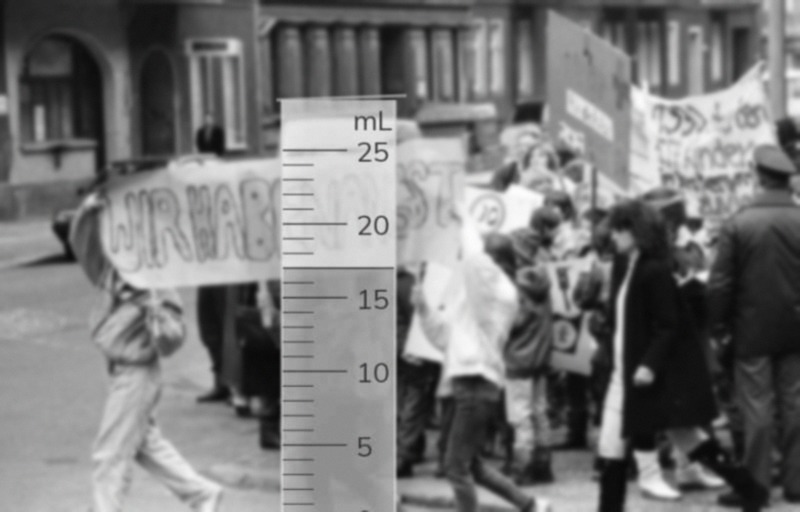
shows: 17 mL
